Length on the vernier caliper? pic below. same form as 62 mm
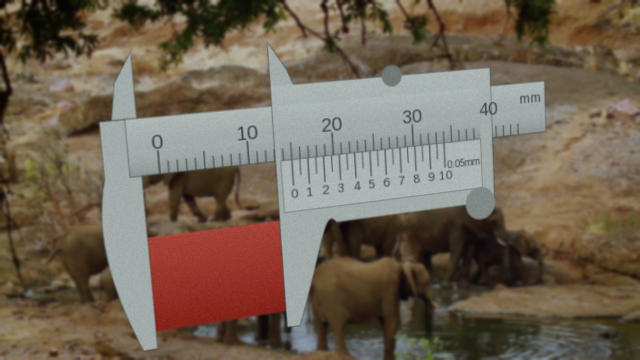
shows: 15.0 mm
